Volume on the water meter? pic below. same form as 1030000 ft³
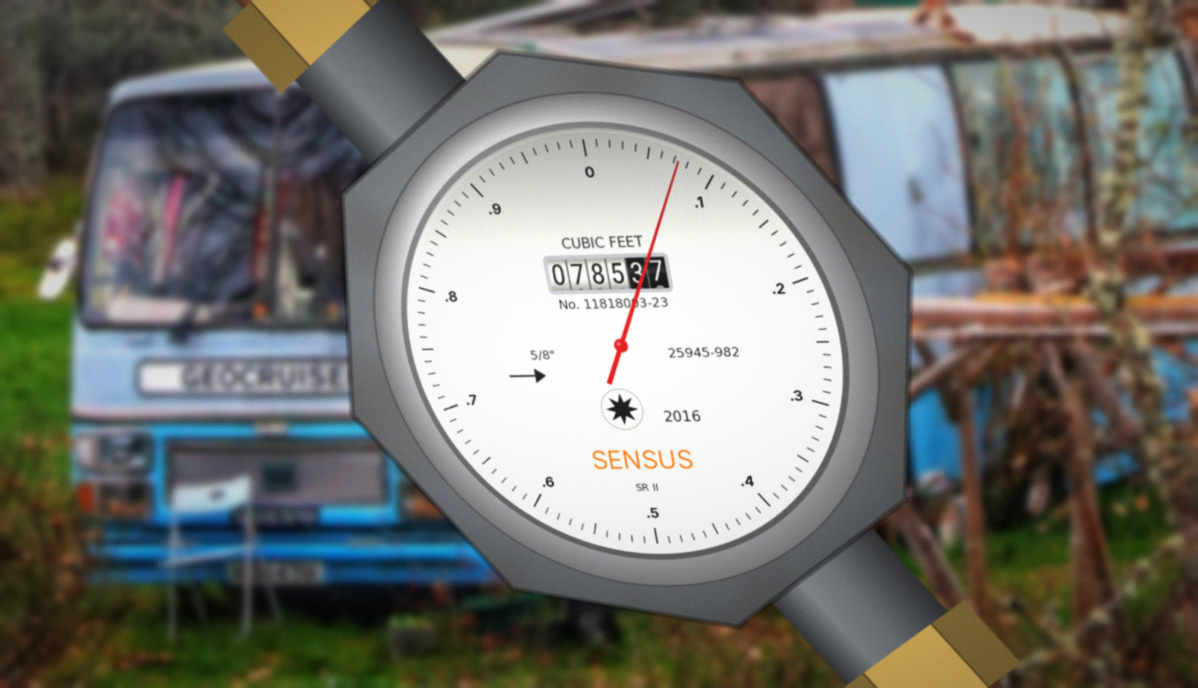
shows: 78537.07 ft³
